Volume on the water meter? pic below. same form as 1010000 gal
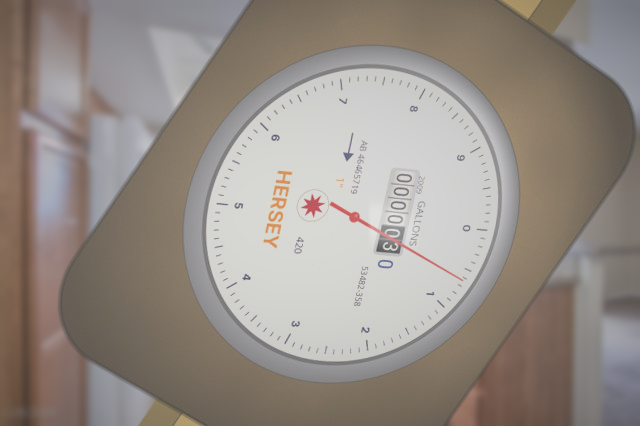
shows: 30.6 gal
